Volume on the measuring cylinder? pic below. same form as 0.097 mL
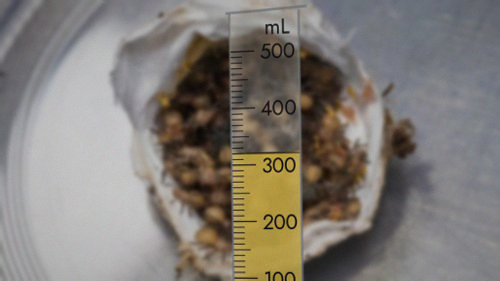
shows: 320 mL
